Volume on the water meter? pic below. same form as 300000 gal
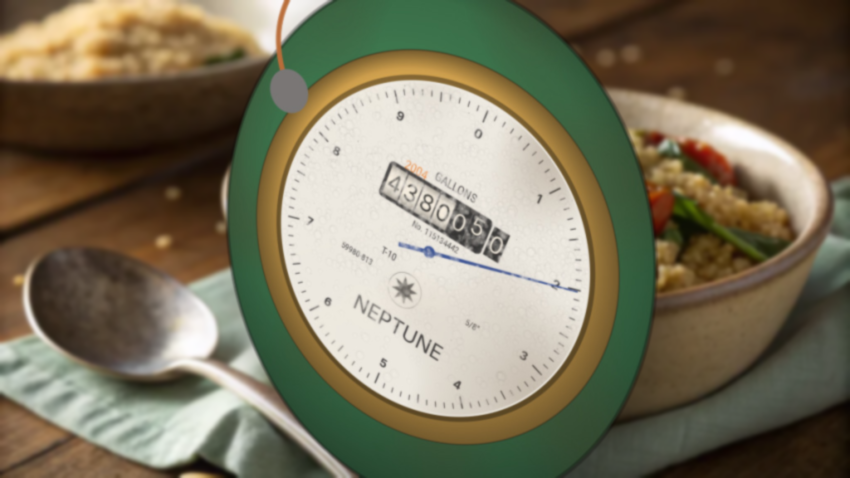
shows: 4380052.0 gal
